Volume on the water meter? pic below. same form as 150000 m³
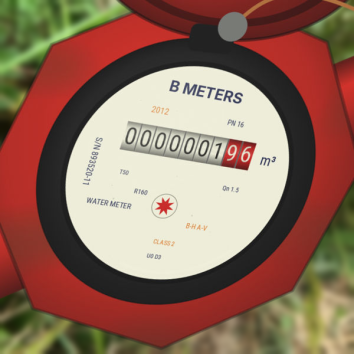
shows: 1.96 m³
